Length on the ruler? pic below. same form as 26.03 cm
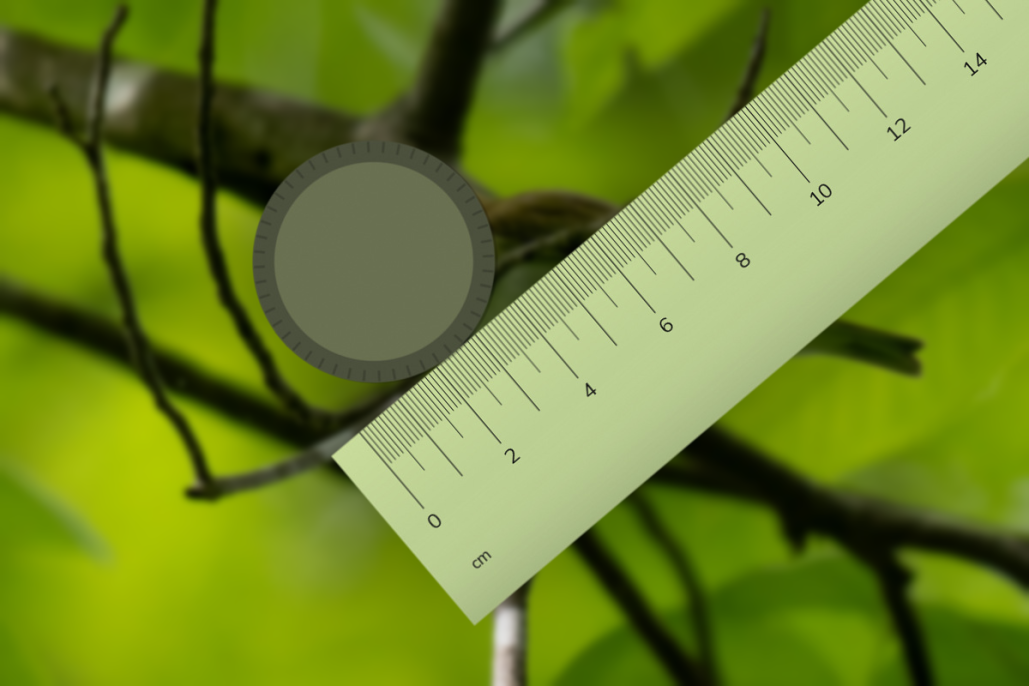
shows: 4.8 cm
